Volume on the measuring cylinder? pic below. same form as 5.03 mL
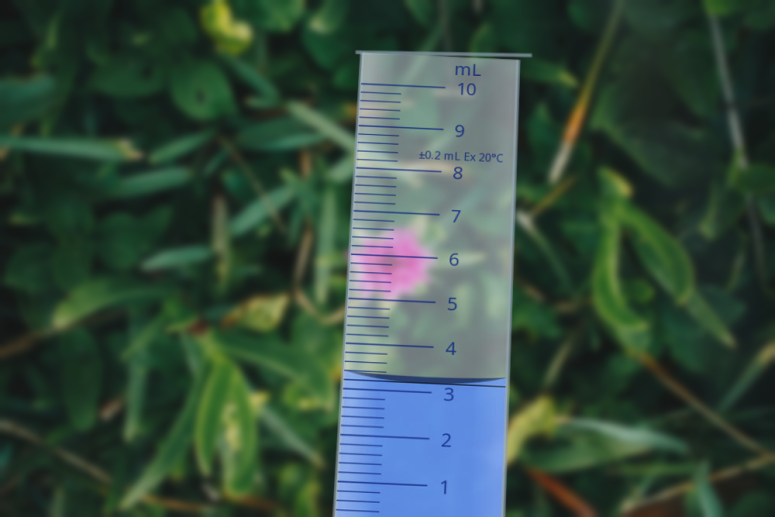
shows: 3.2 mL
